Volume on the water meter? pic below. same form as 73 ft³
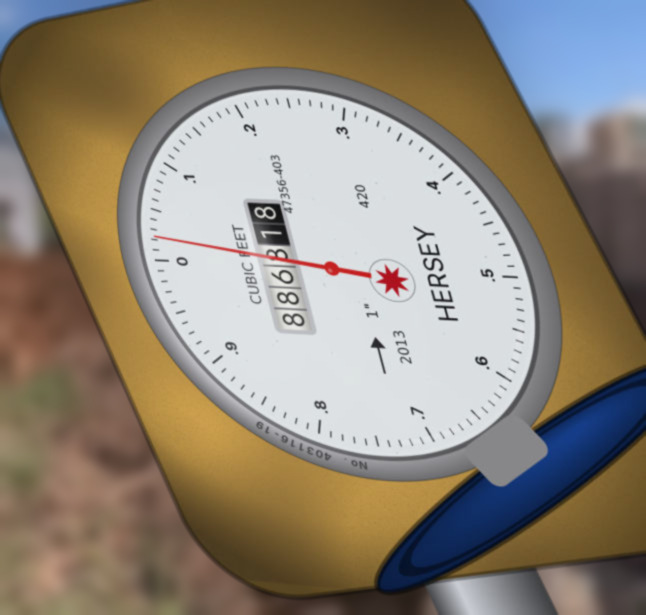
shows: 886818.02 ft³
